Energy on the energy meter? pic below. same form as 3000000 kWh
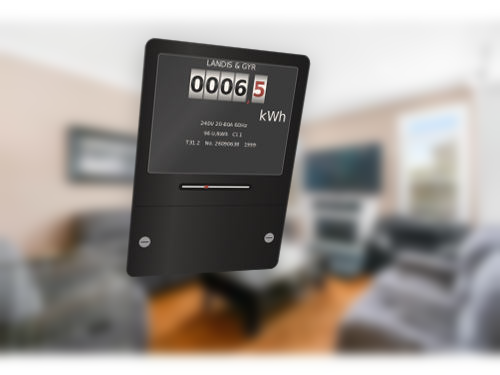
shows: 6.5 kWh
